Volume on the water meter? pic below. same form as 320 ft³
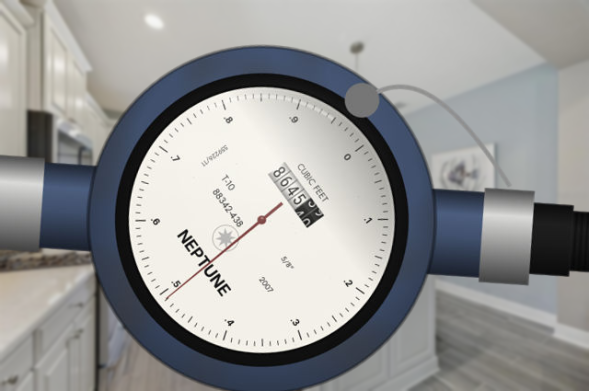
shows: 864539.49 ft³
